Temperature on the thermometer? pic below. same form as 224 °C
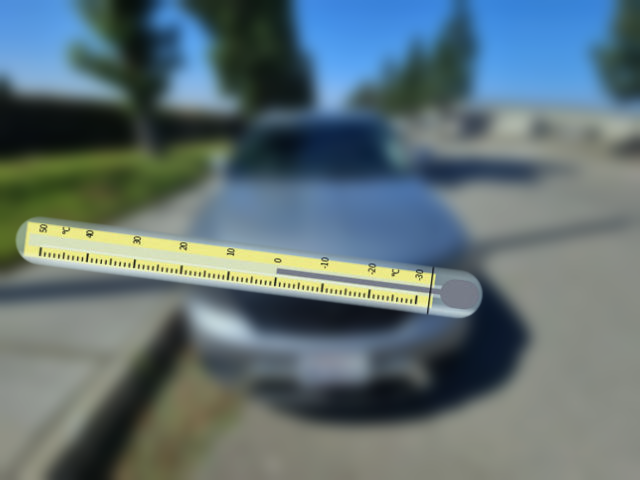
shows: 0 °C
